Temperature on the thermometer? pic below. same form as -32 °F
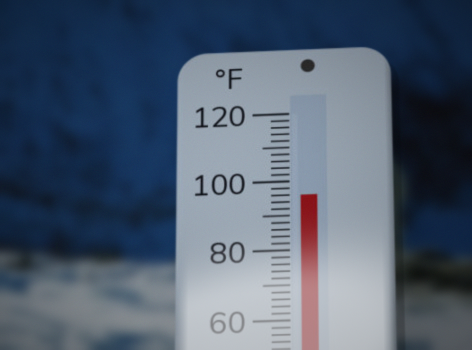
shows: 96 °F
